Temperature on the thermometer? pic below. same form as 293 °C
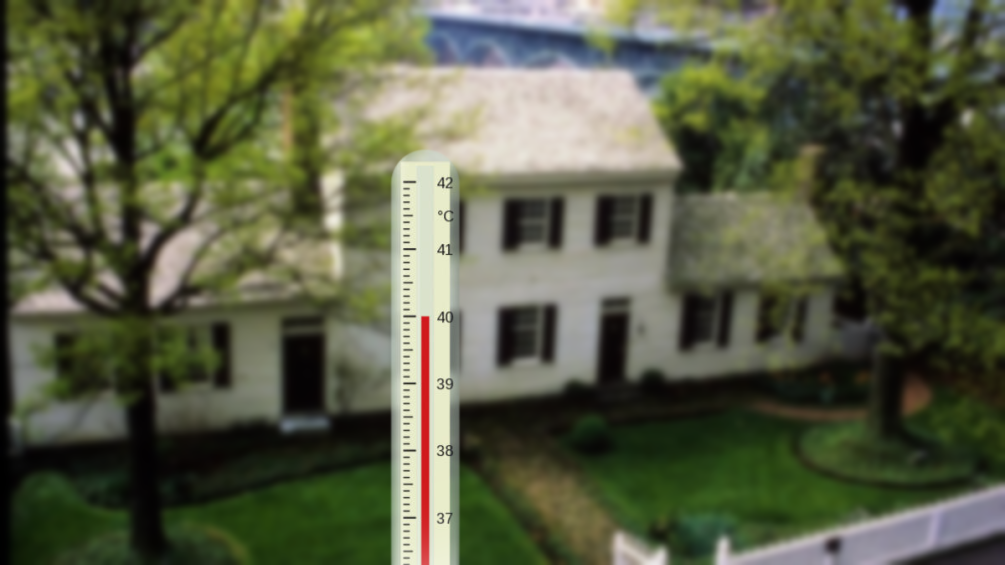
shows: 40 °C
